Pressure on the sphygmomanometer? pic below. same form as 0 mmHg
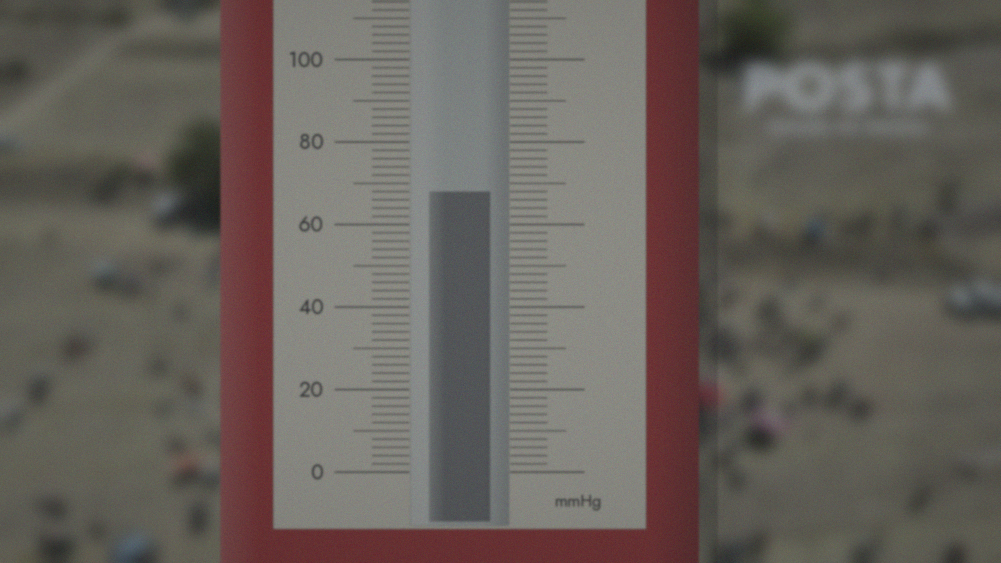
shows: 68 mmHg
